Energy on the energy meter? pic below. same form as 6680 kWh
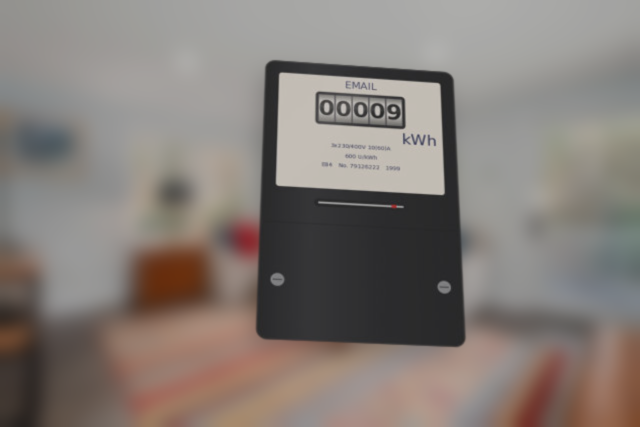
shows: 9 kWh
